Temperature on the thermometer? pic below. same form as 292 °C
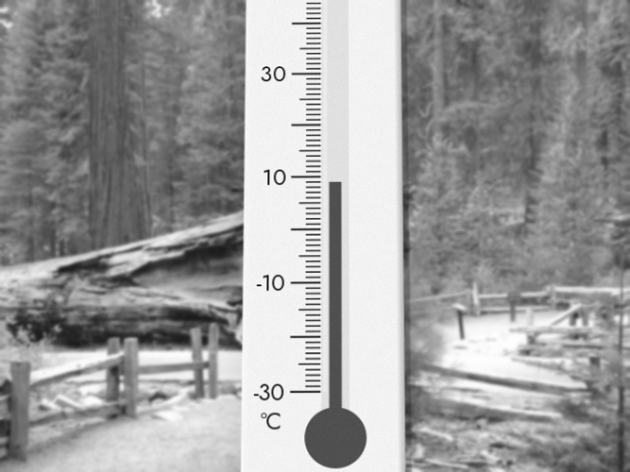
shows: 9 °C
